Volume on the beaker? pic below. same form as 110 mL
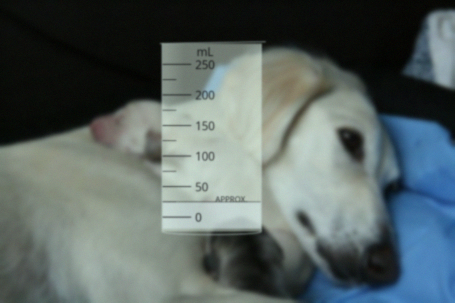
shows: 25 mL
